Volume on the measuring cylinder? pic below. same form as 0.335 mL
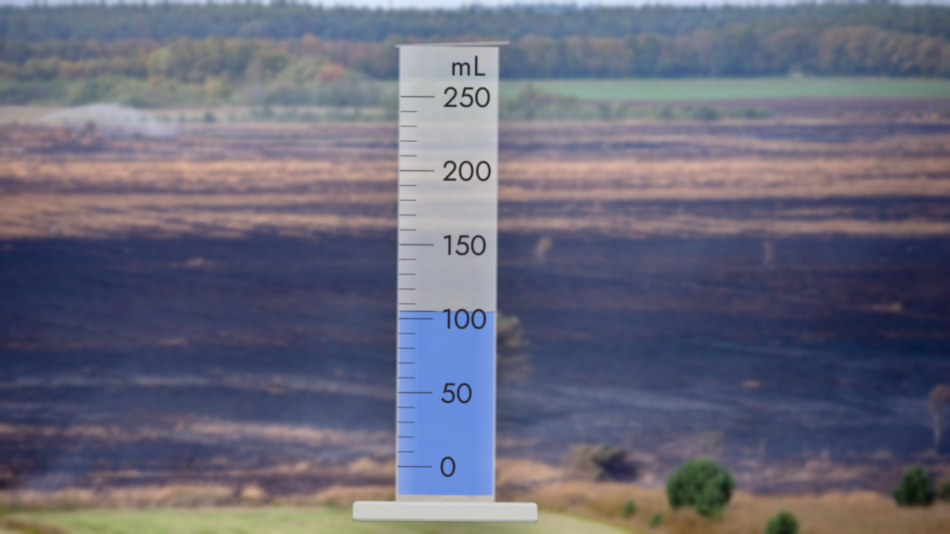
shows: 105 mL
